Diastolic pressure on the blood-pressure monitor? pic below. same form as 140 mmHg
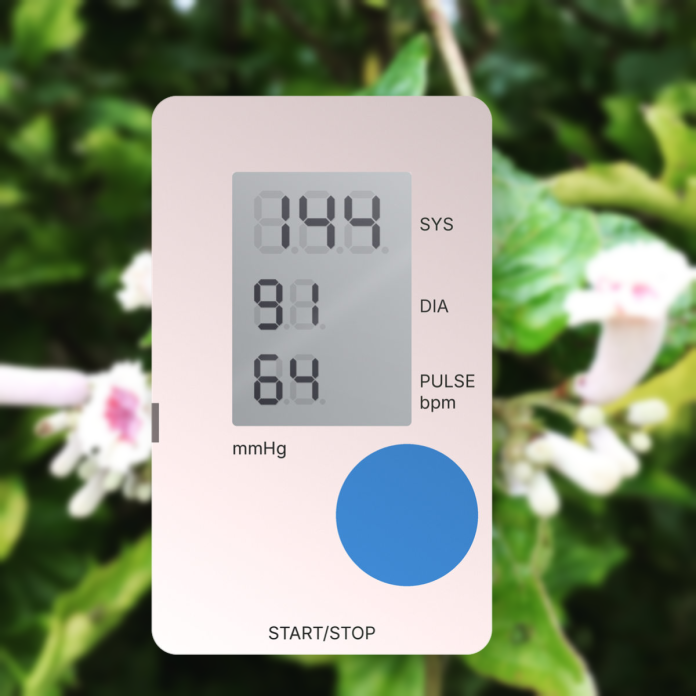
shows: 91 mmHg
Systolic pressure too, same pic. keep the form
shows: 144 mmHg
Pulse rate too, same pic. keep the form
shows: 64 bpm
